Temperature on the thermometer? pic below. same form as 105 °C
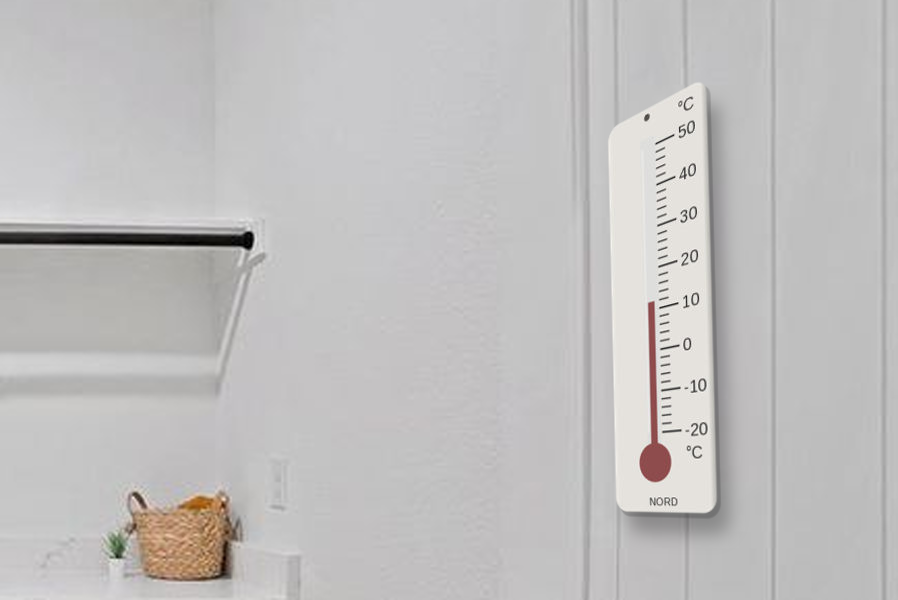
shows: 12 °C
